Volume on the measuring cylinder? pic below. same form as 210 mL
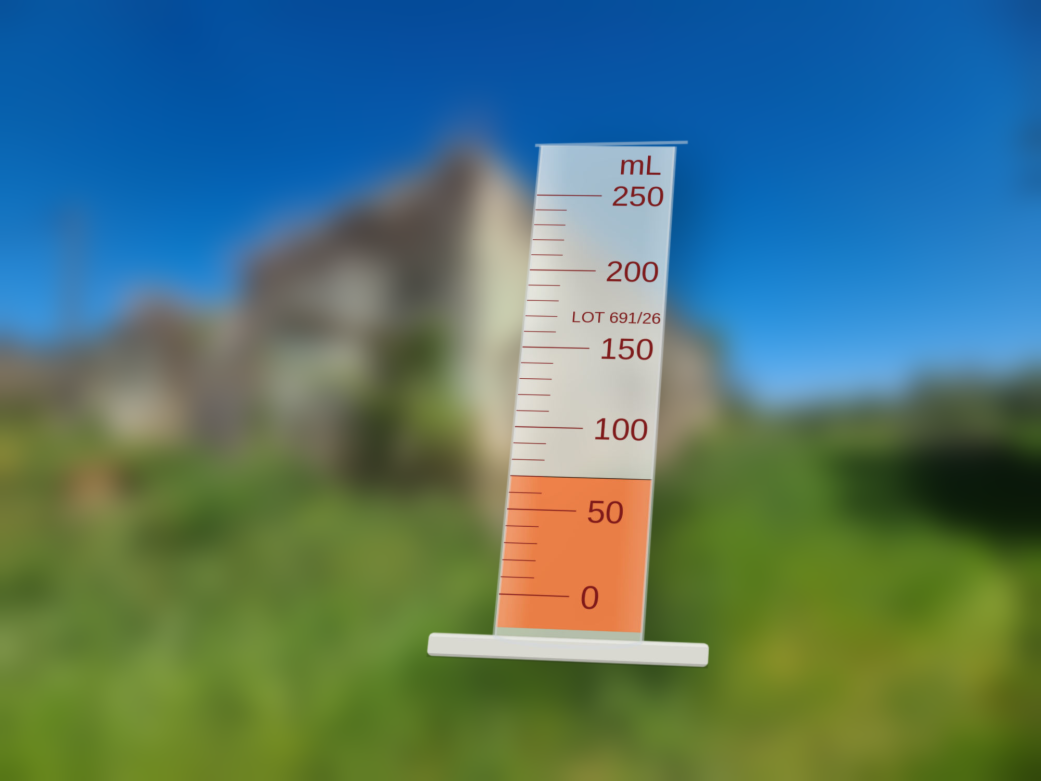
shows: 70 mL
